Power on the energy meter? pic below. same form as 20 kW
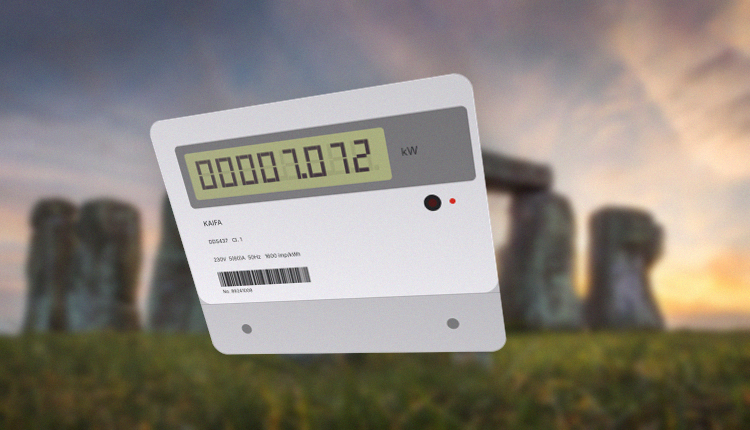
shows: 7.072 kW
